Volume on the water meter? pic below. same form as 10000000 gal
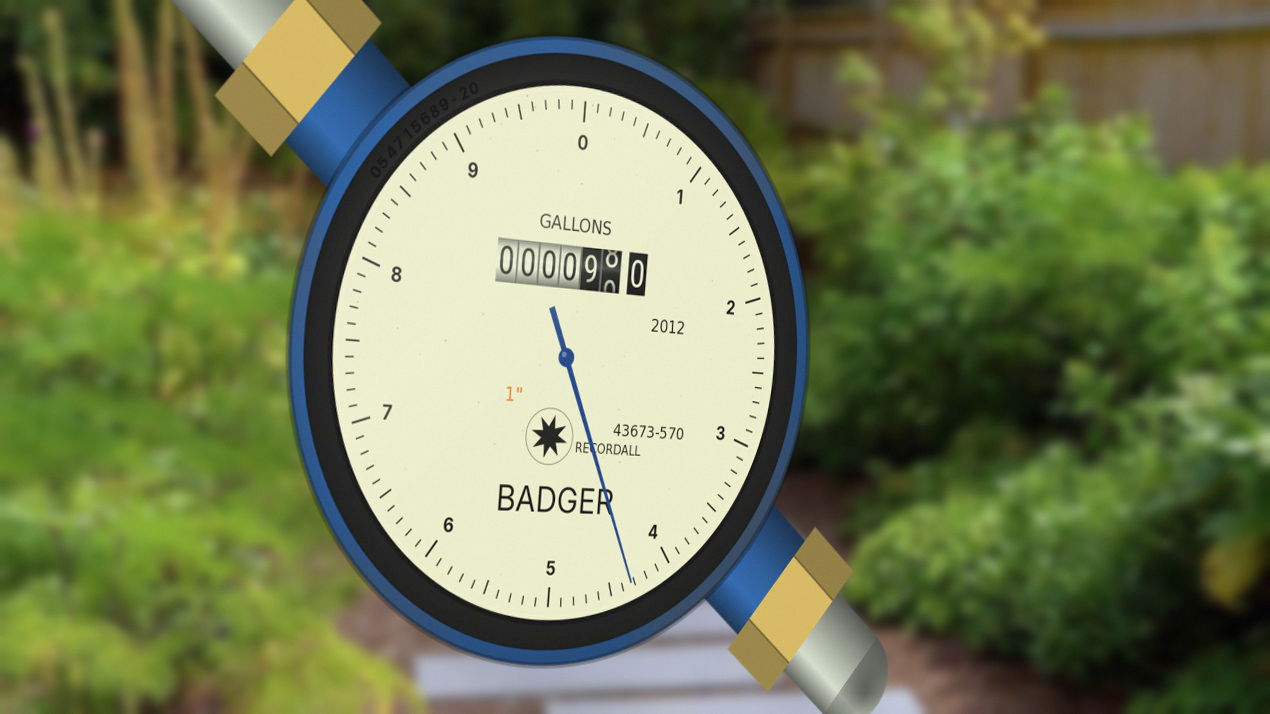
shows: 984.3 gal
